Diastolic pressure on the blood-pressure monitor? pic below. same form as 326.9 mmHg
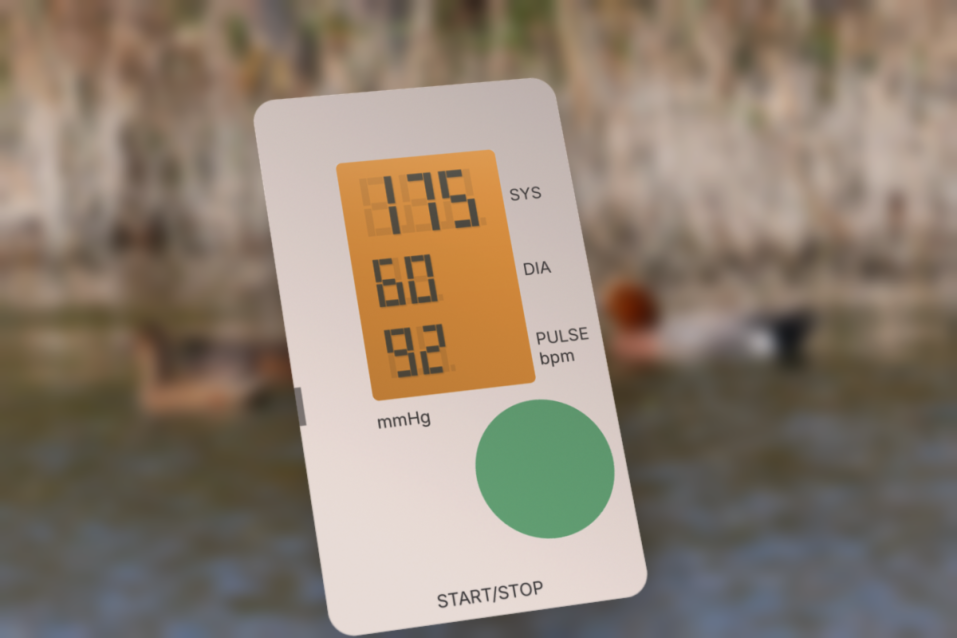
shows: 60 mmHg
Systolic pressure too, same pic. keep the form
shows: 175 mmHg
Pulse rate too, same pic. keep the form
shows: 92 bpm
